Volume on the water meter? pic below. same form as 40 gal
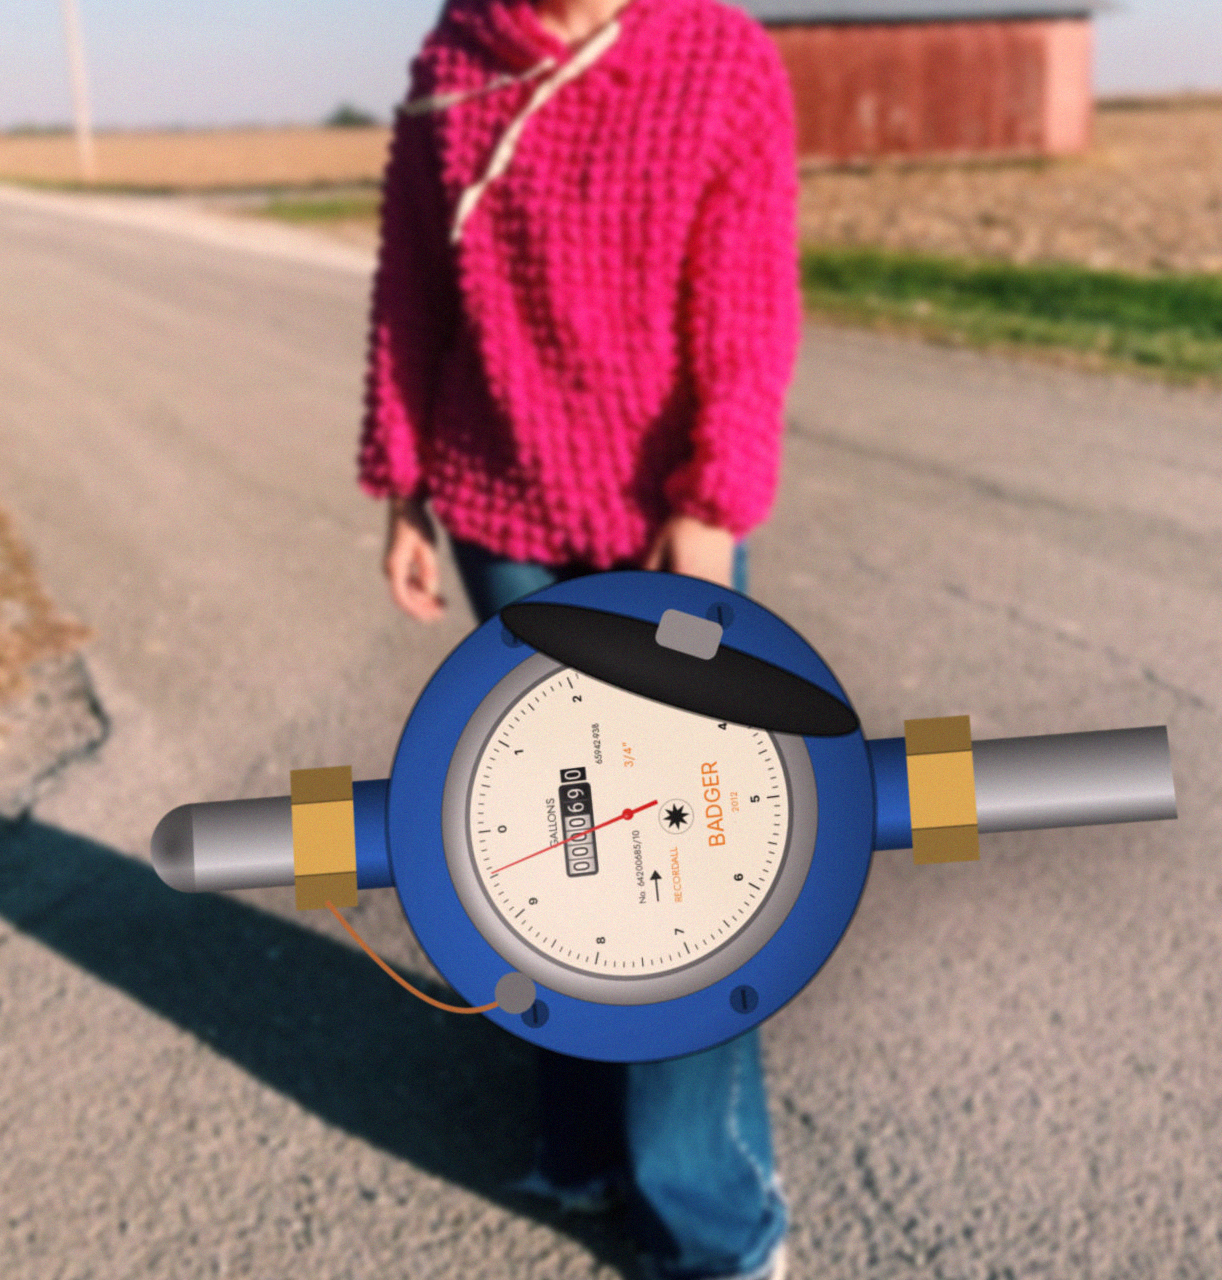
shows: 689.5 gal
